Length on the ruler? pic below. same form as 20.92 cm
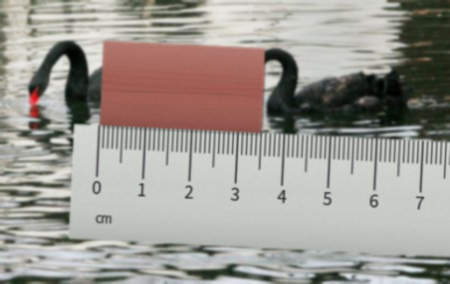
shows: 3.5 cm
